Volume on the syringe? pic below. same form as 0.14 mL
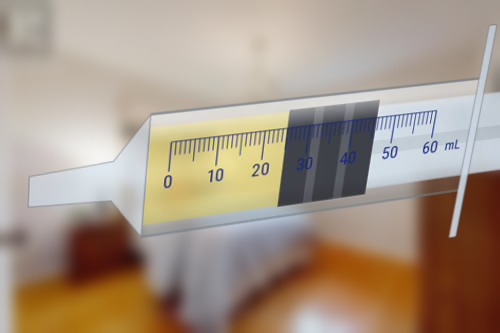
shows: 25 mL
